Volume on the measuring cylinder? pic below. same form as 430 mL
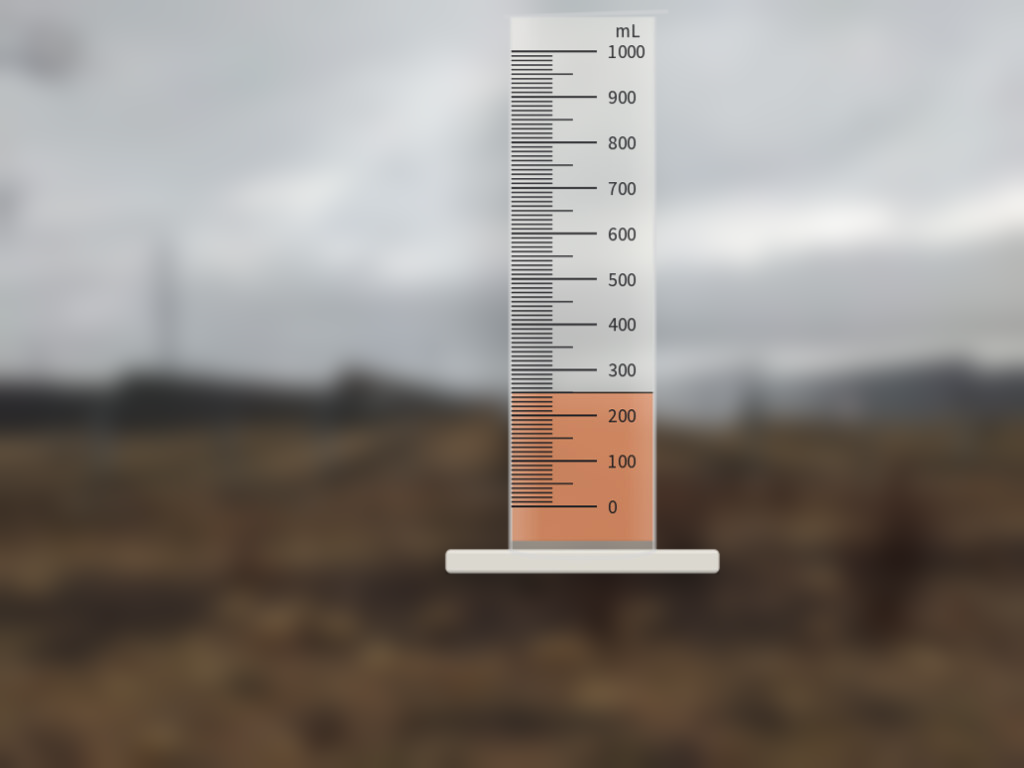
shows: 250 mL
